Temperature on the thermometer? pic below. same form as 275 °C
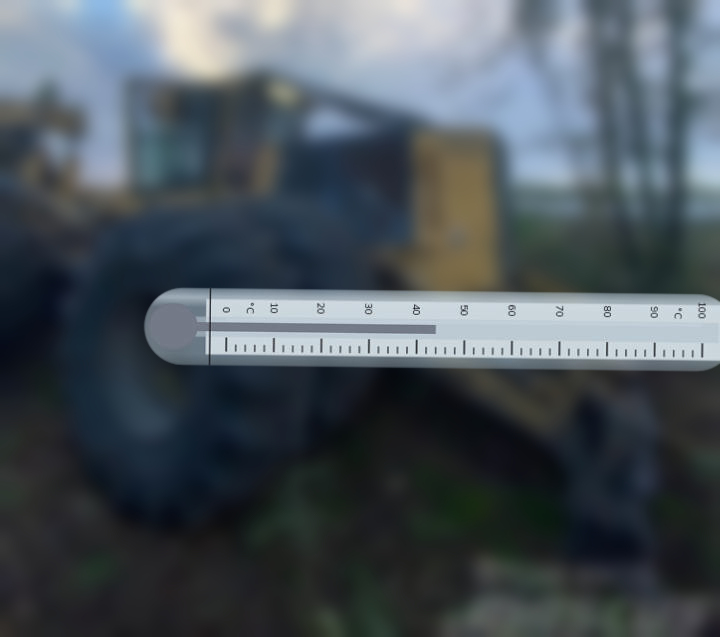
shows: 44 °C
